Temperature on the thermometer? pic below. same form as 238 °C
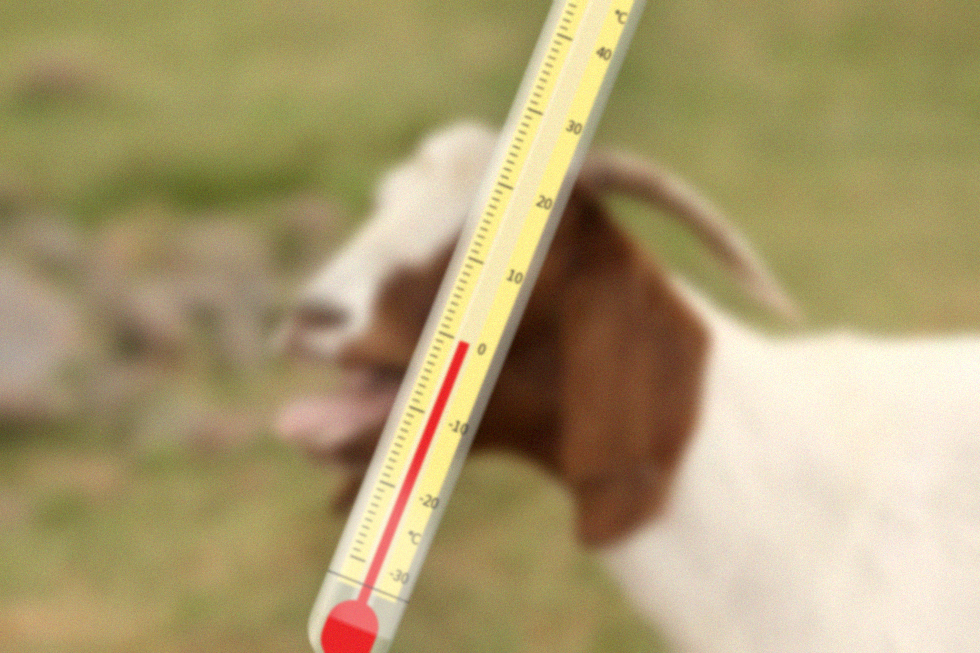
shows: 0 °C
